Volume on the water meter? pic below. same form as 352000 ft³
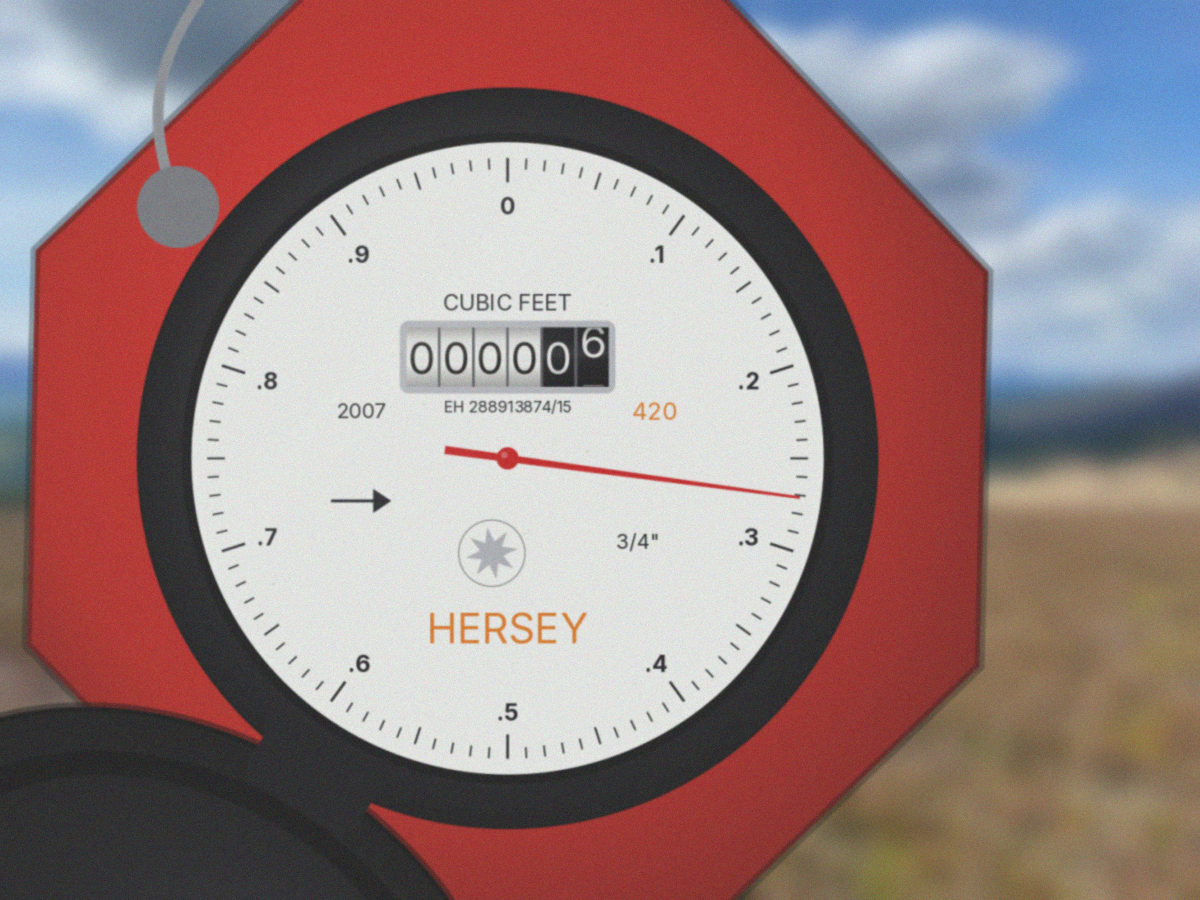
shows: 6.27 ft³
